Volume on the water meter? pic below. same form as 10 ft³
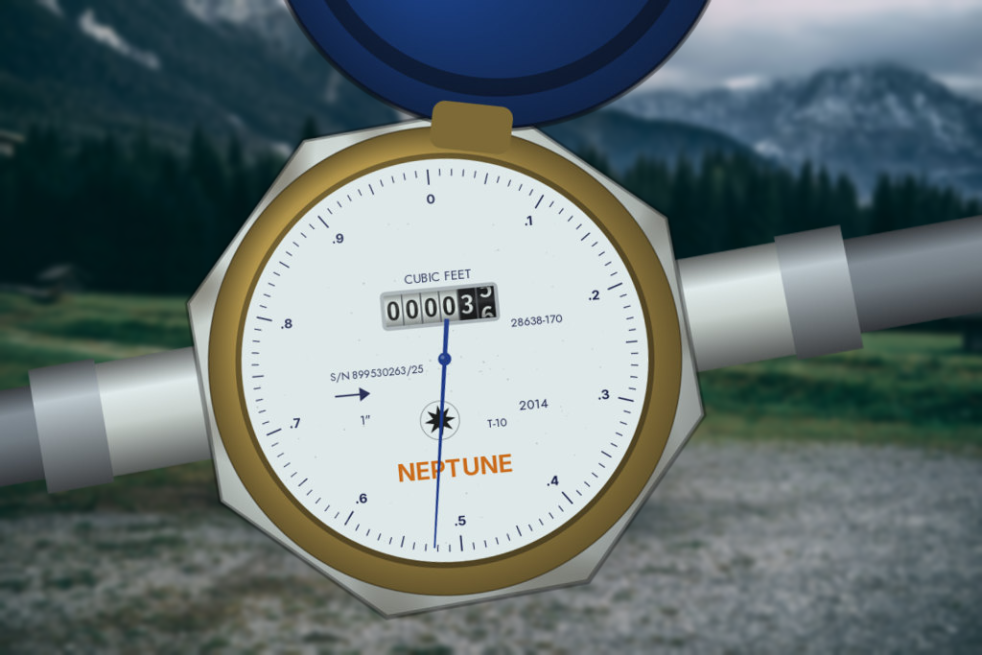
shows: 35.52 ft³
